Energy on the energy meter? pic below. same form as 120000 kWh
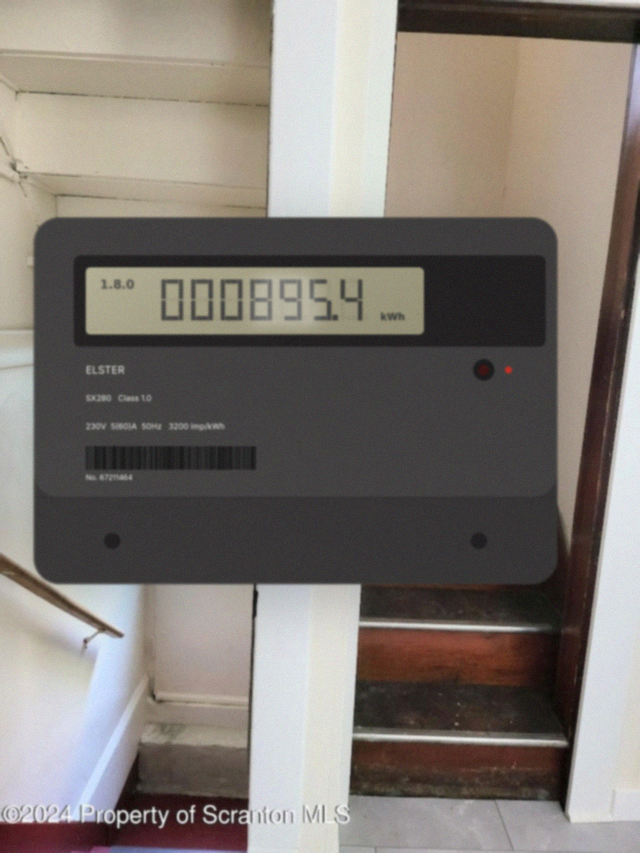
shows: 895.4 kWh
